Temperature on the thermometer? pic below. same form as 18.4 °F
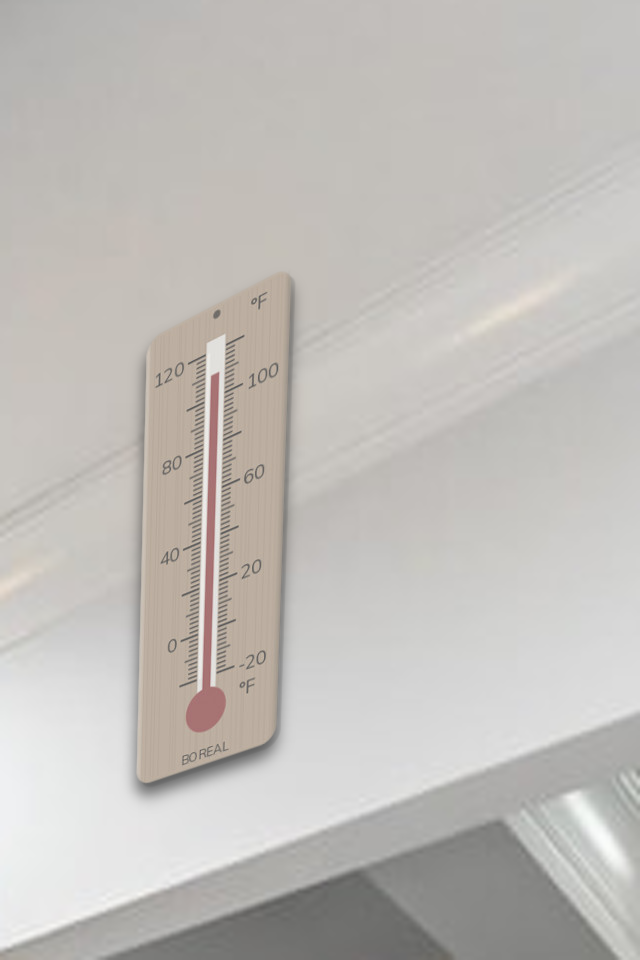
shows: 110 °F
